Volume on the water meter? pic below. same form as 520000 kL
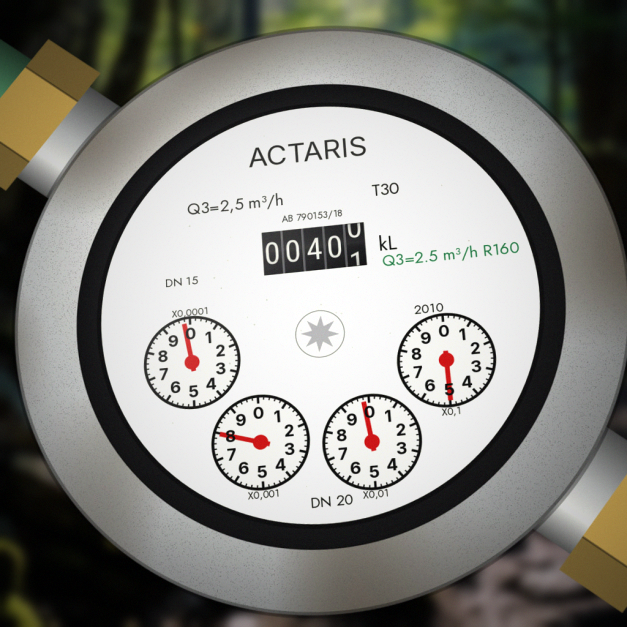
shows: 400.4979 kL
